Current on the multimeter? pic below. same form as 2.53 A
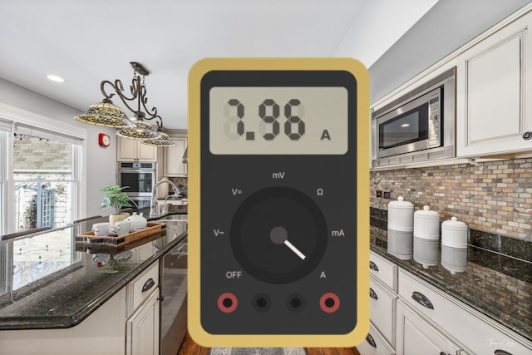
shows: 7.96 A
